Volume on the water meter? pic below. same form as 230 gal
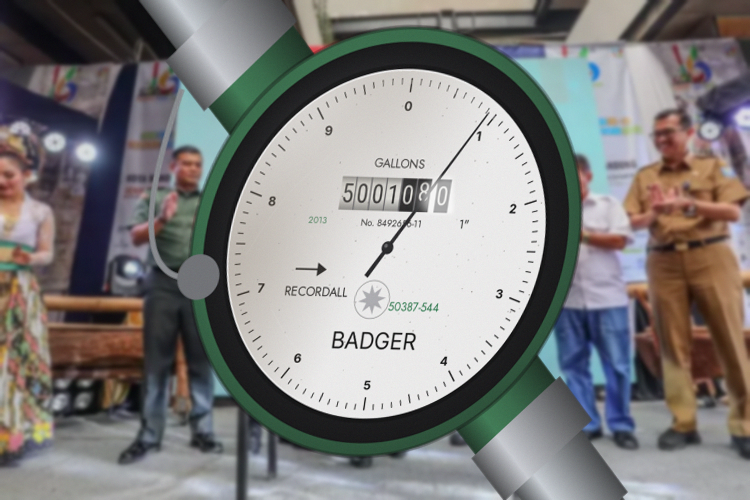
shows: 5001080.9 gal
